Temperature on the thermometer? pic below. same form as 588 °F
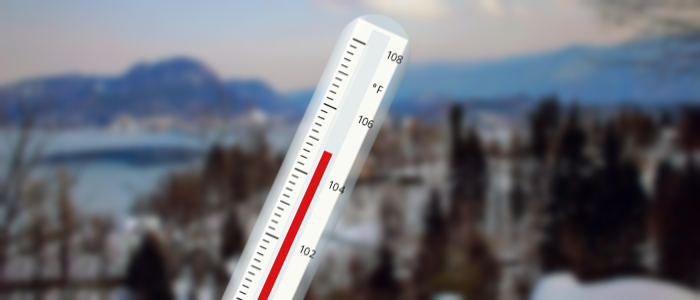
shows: 104.8 °F
